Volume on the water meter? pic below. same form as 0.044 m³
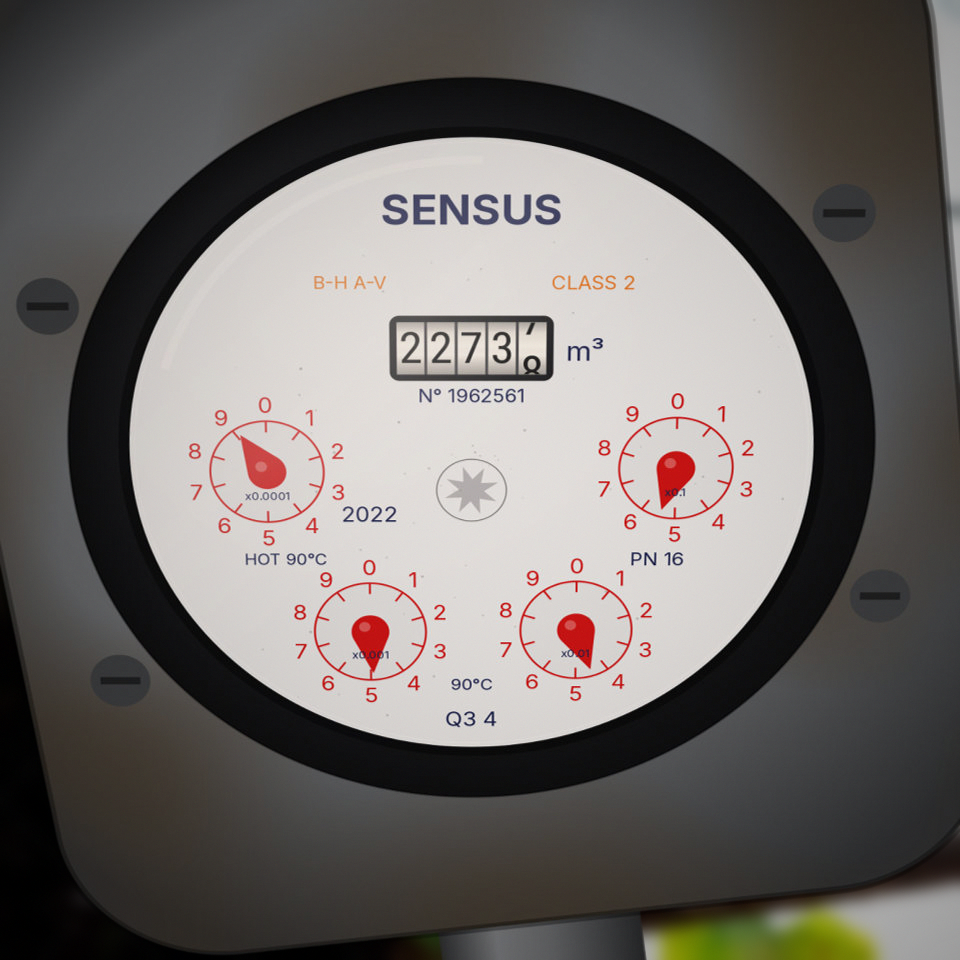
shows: 22737.5449 m³
